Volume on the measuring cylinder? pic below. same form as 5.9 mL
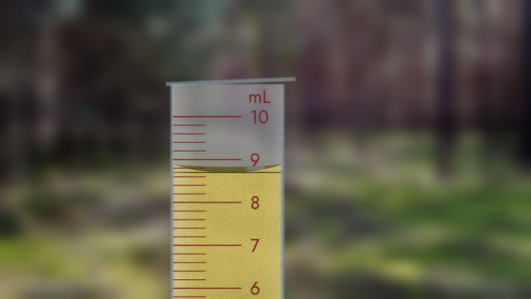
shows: 8.7 mL
